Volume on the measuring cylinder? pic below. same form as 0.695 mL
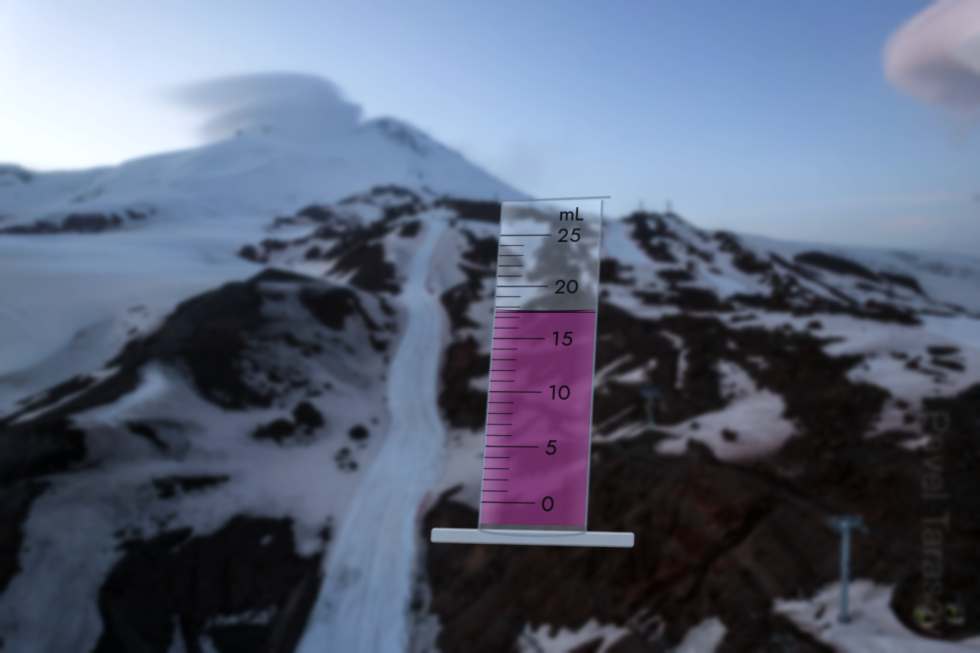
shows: 17.5 mL
